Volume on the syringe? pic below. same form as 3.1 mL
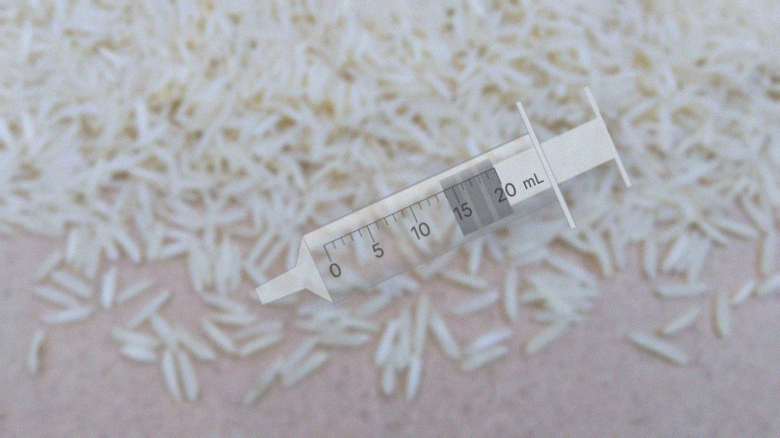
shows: 14 mL
